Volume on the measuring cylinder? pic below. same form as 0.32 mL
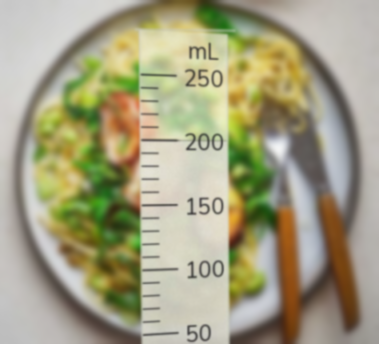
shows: 200 mL
